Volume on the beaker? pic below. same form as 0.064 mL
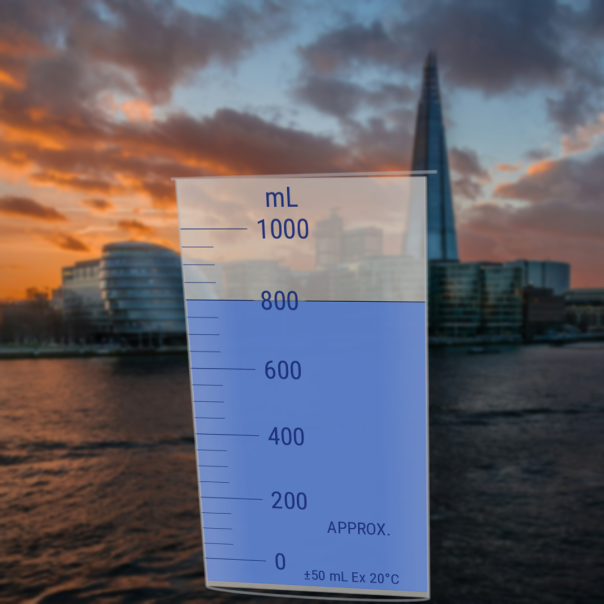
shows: 800 mL
